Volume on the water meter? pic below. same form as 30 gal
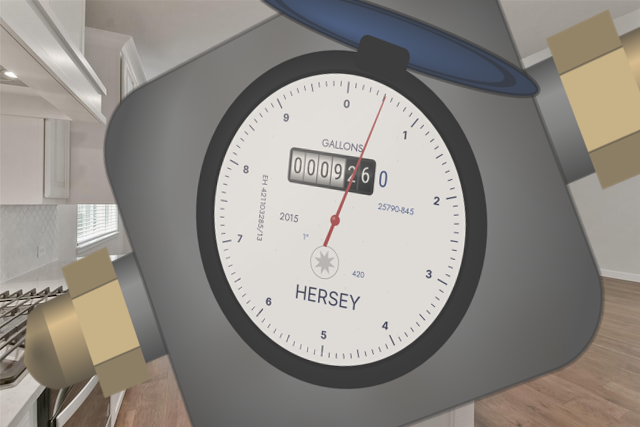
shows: 9260.5 gal
